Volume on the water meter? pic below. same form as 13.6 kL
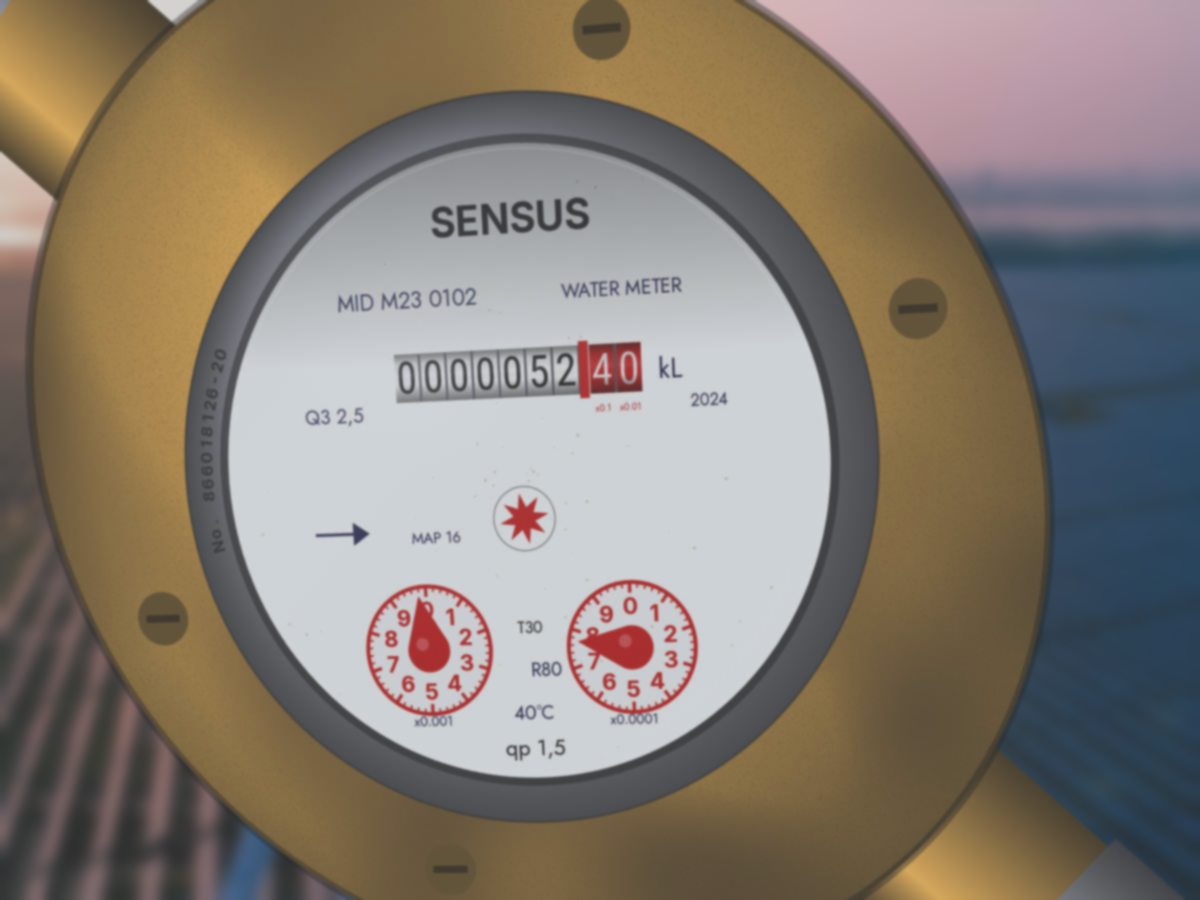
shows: 52.3997 kL
